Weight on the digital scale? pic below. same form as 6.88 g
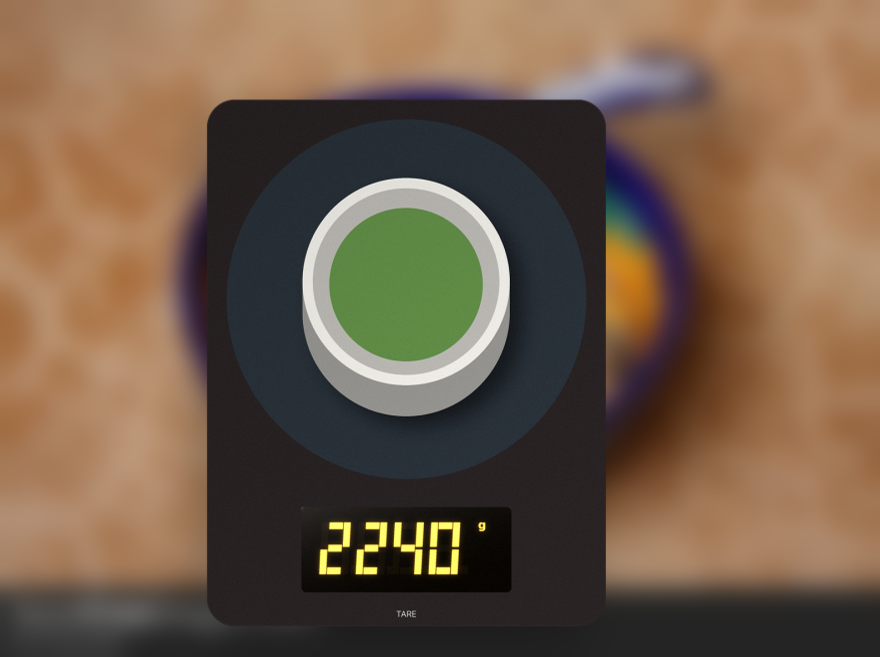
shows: 2240 g
